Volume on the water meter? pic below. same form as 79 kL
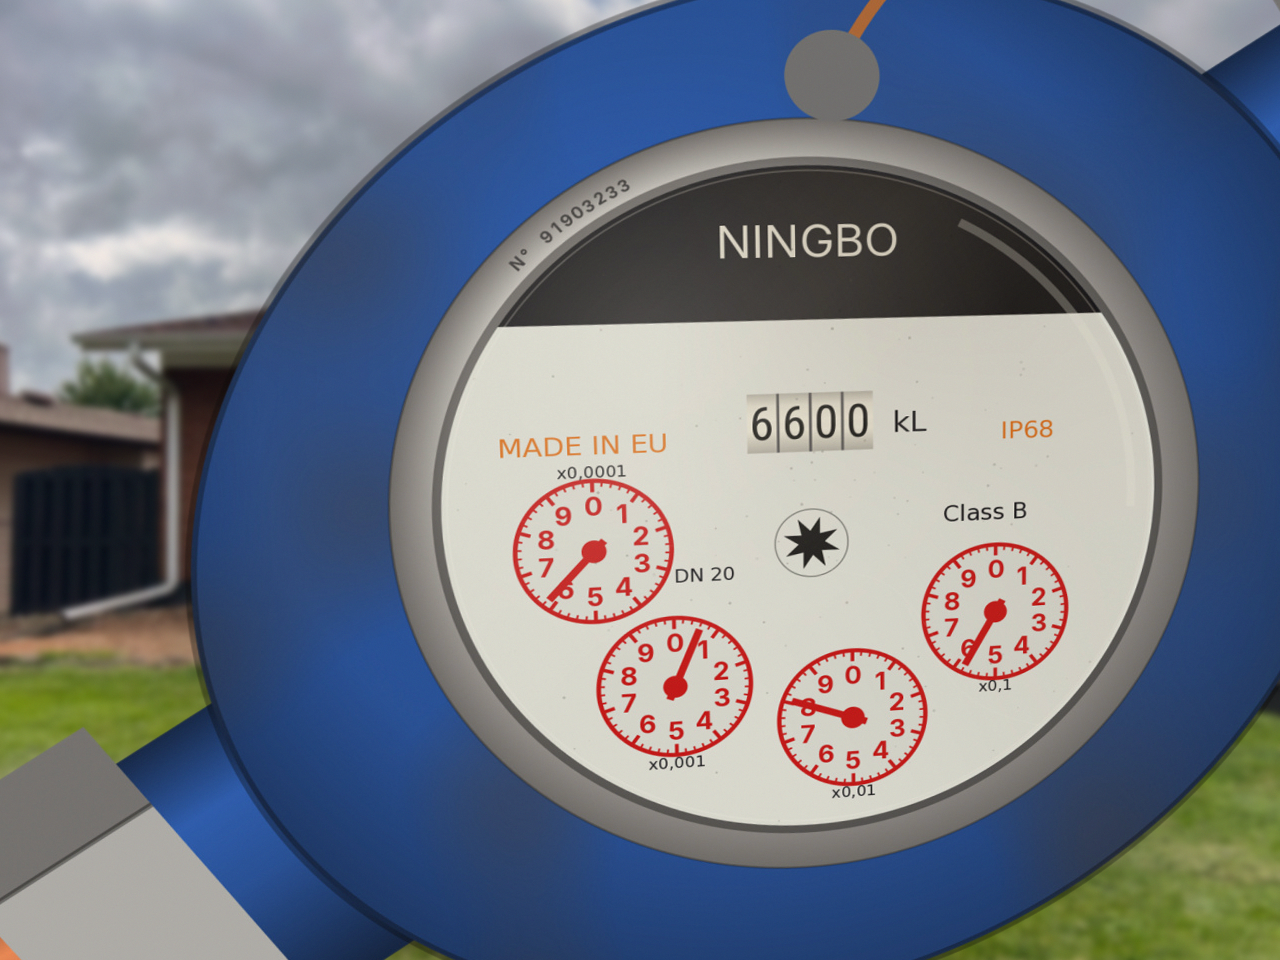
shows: 6600.5806 kL
